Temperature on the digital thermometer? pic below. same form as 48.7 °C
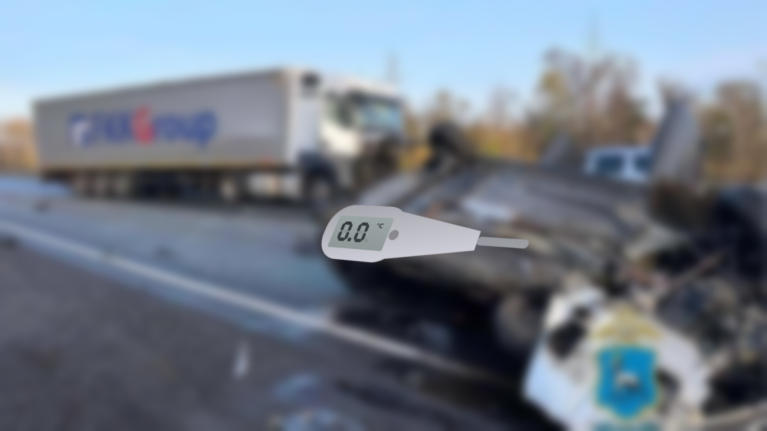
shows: 0.0 °C
